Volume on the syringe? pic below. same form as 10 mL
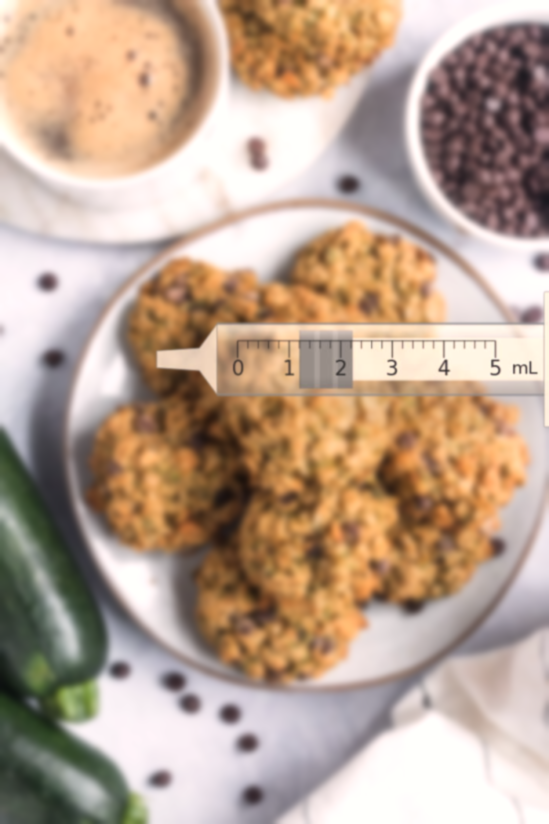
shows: 1.2 mL
